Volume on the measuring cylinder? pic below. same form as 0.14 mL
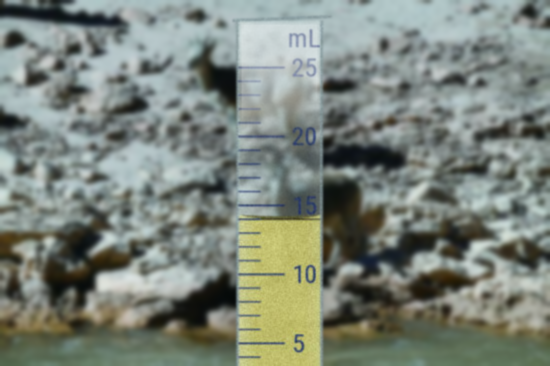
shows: 14 mL
